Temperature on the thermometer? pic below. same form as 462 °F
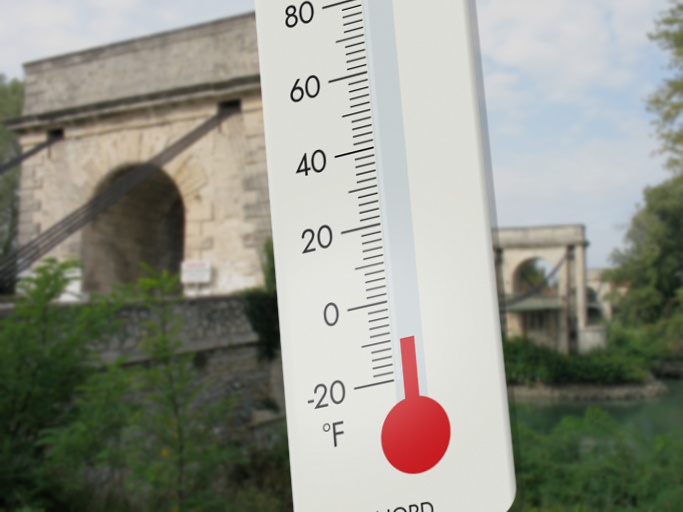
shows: -10 °F
